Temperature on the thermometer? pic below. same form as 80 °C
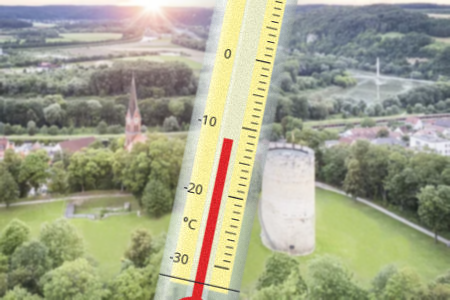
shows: -12 °C
